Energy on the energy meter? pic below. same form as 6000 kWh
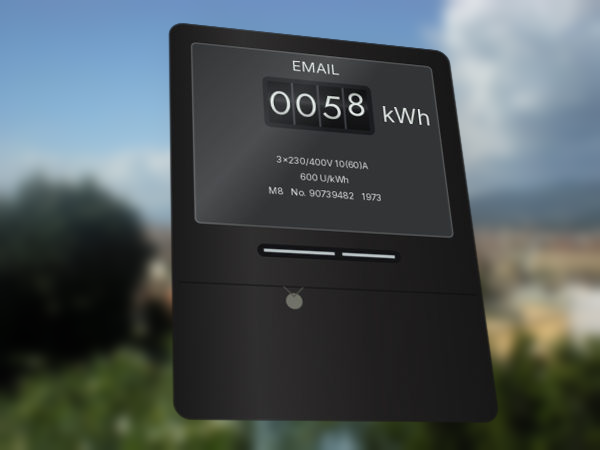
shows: 58 kWh
